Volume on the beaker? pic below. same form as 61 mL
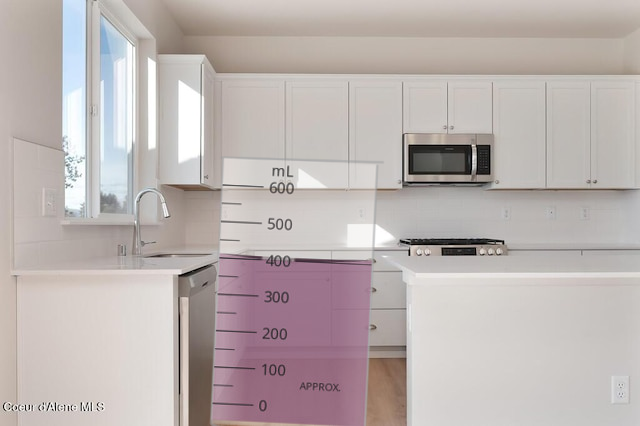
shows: 400 mL
